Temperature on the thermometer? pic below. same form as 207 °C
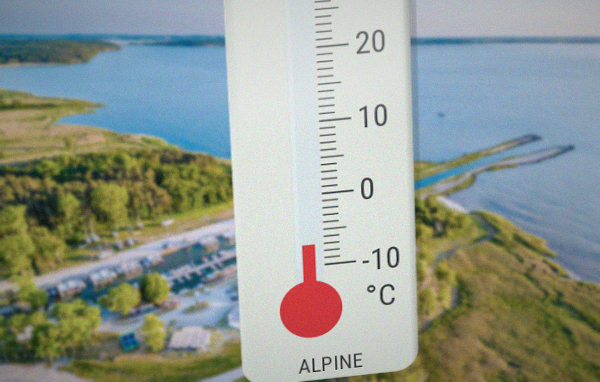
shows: -7 °C
